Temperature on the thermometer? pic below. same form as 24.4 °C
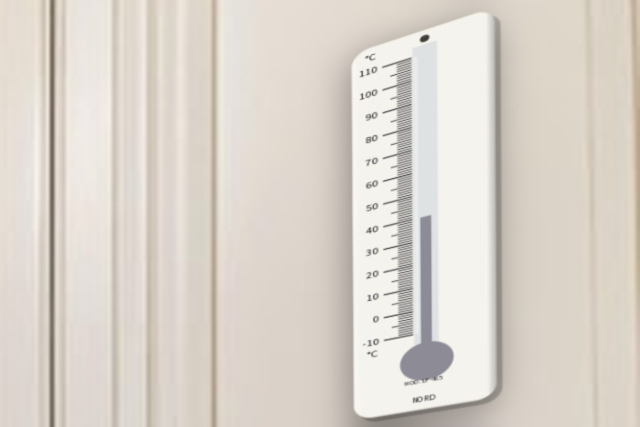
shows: 40 °C
